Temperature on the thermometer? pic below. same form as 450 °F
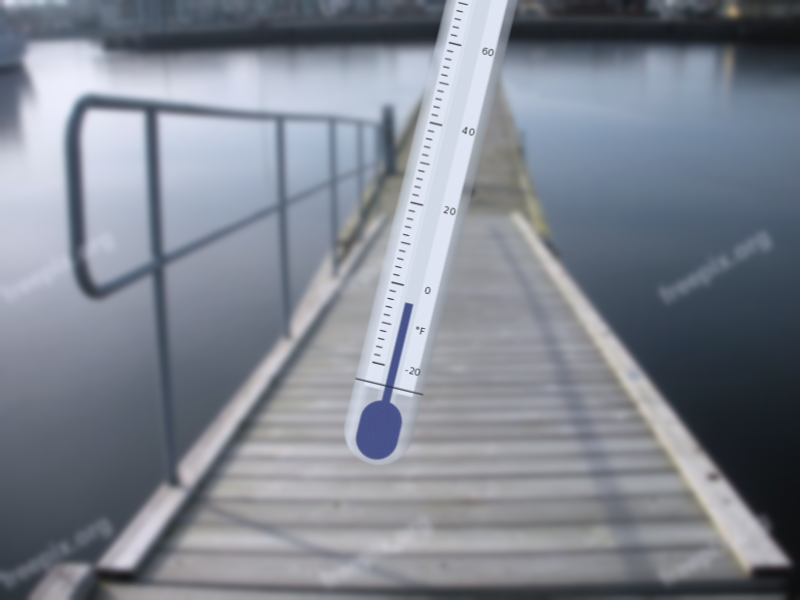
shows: -4 °F
